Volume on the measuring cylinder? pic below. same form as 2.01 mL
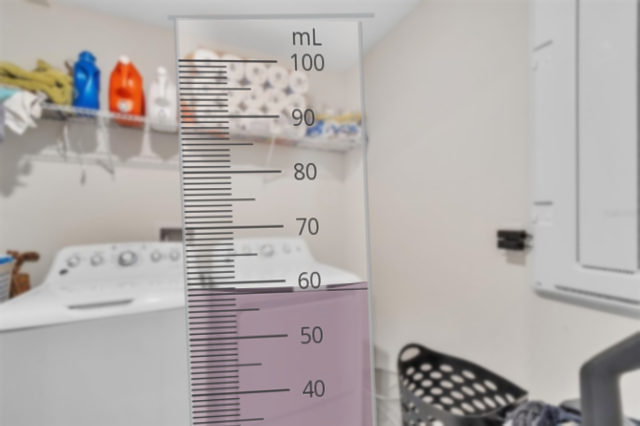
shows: 58 mL
